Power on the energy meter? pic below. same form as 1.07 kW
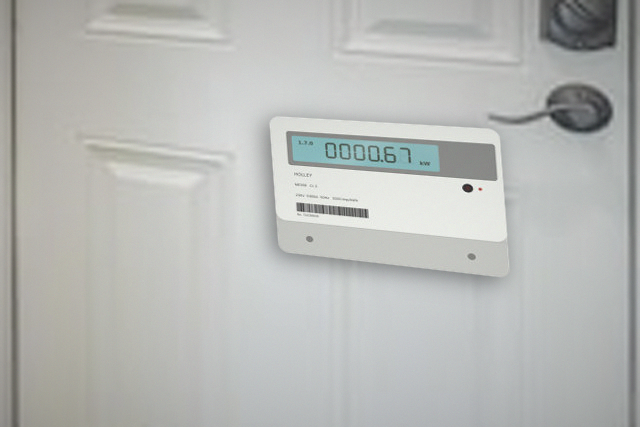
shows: 0.67 kW
